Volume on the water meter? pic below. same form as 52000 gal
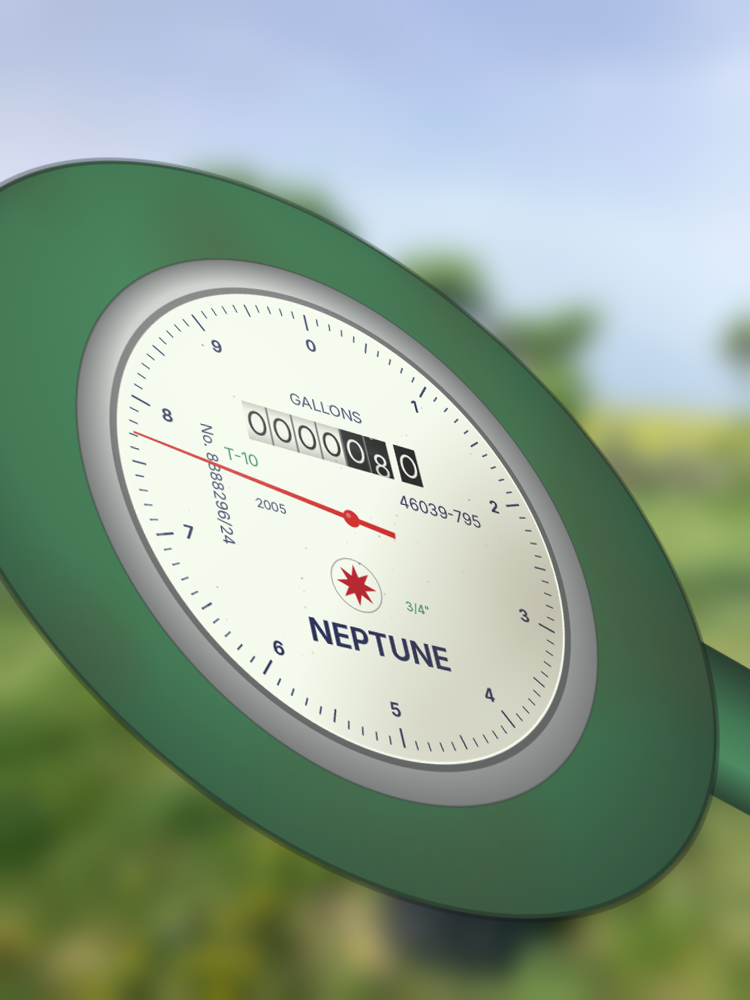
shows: 77.7 gal
